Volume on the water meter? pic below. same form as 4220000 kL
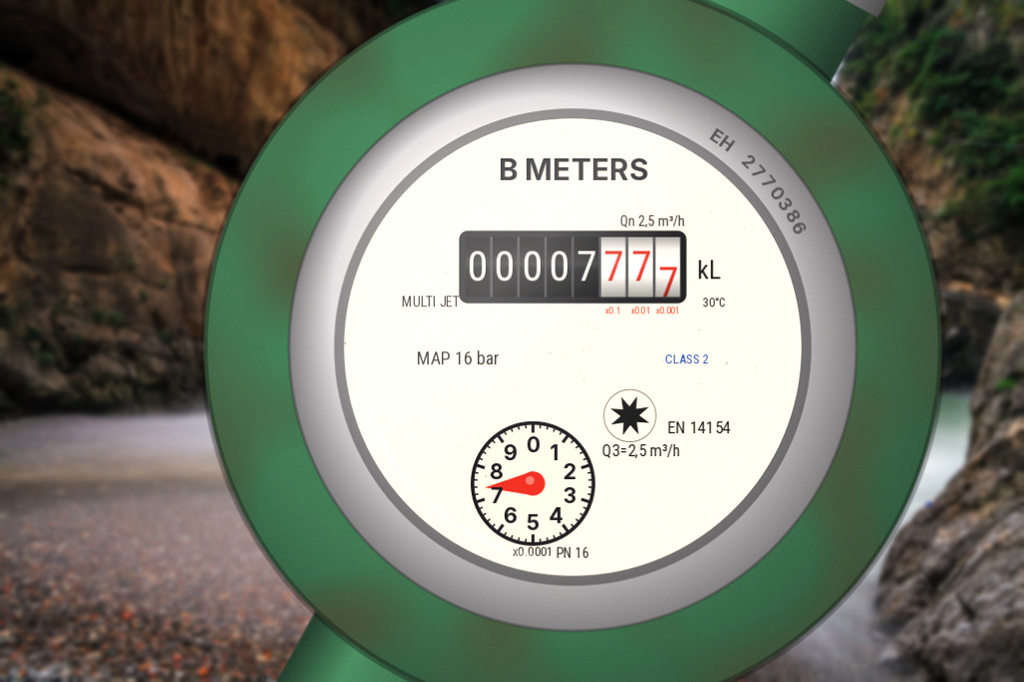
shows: 7.7767 kL
